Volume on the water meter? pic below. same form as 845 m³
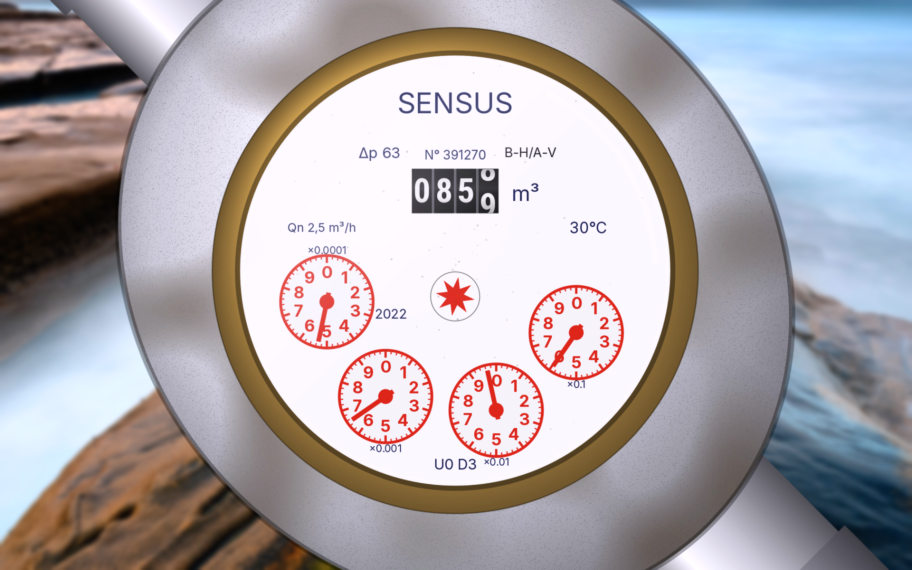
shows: 858.5965 m³
